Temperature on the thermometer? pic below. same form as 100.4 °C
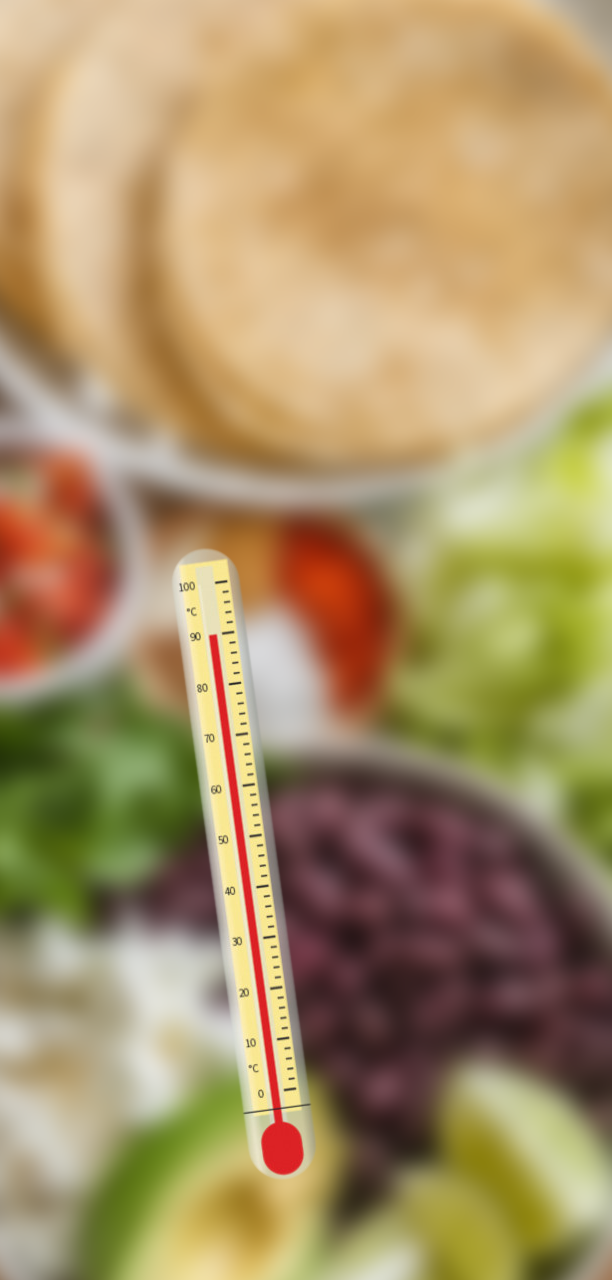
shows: 90 °C
